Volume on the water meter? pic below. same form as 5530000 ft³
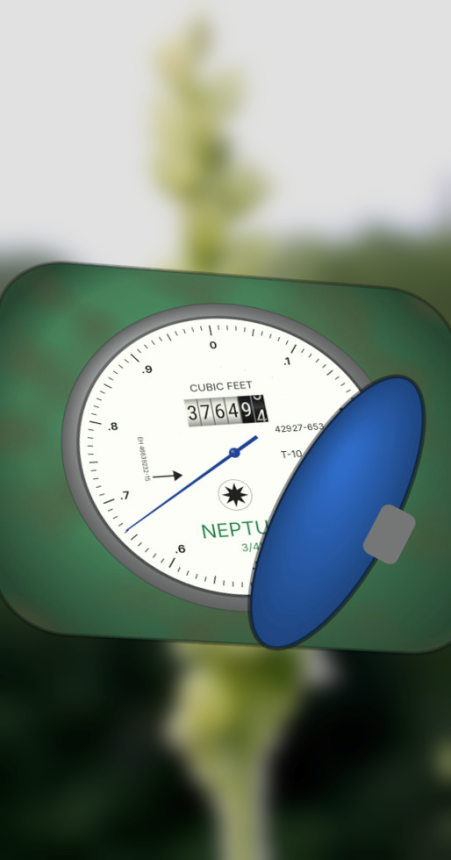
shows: 376493.66 ft³
